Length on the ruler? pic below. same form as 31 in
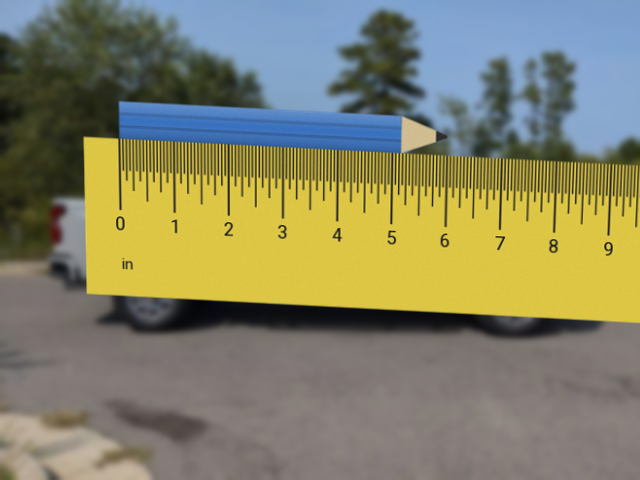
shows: 6 in
